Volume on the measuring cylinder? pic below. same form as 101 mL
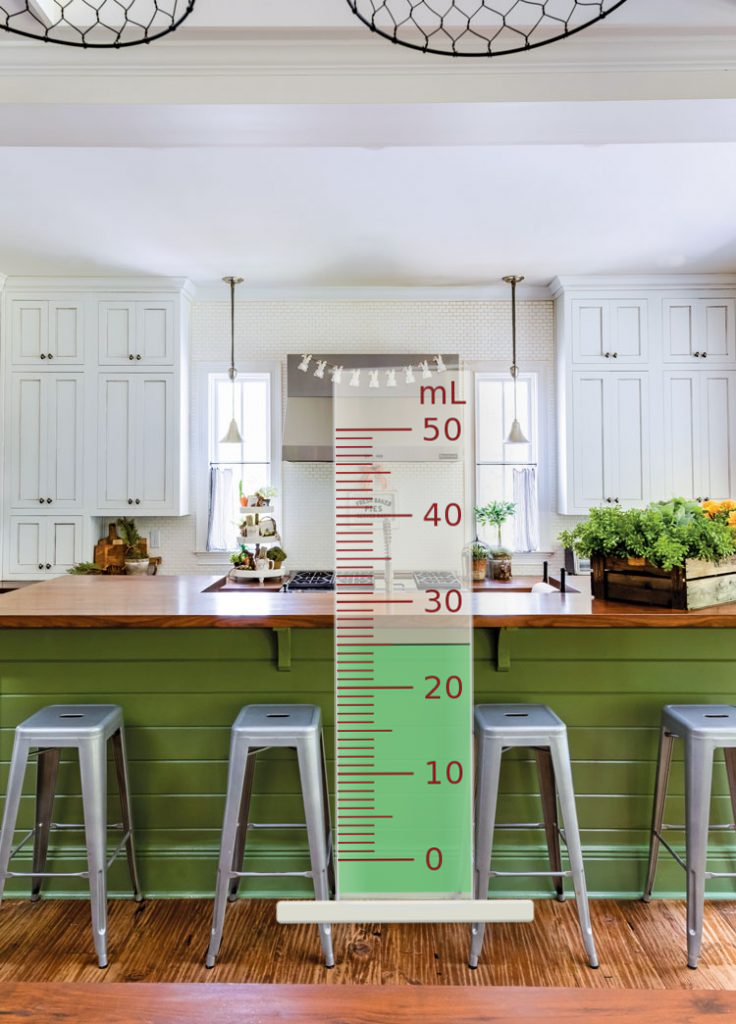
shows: 25 mL
